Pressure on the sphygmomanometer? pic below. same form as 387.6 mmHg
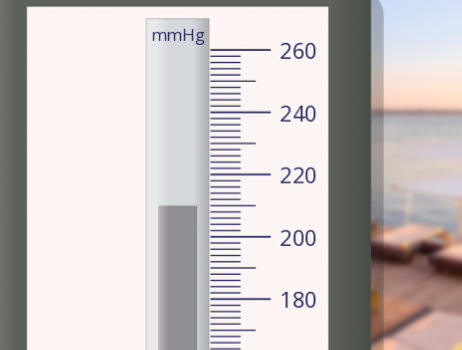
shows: 210 mmHg
